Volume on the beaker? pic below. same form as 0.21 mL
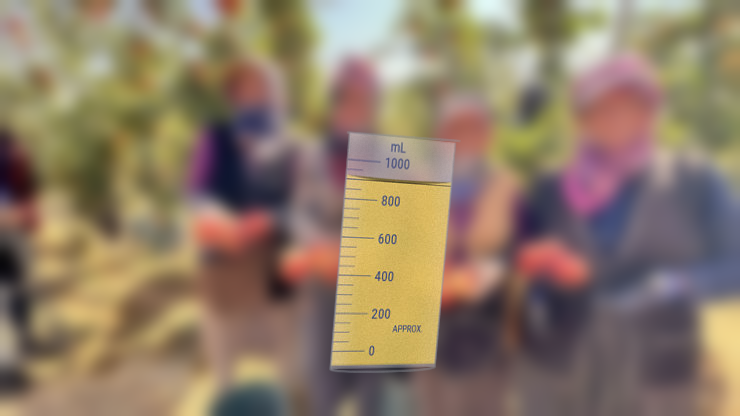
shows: 900 mL
